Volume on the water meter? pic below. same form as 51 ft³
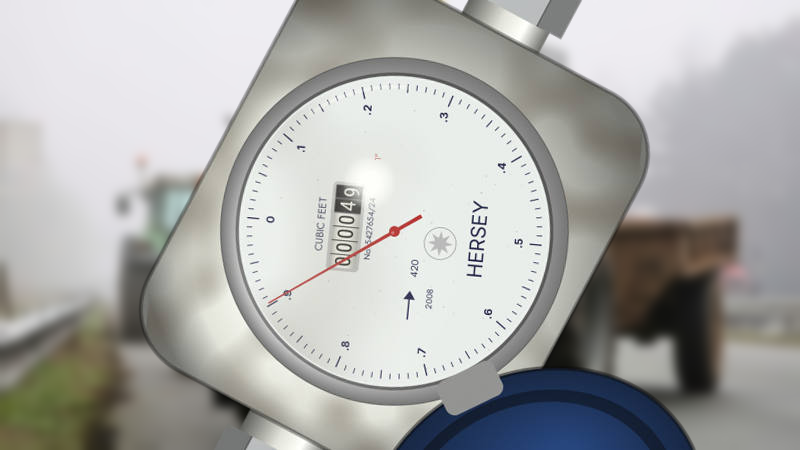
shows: 48.90 ft³
